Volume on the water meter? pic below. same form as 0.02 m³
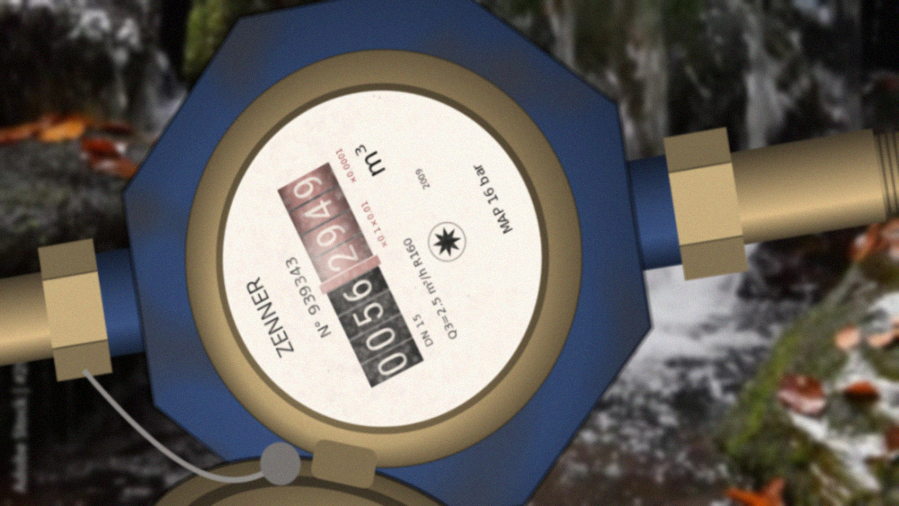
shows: 56.2949 m³
